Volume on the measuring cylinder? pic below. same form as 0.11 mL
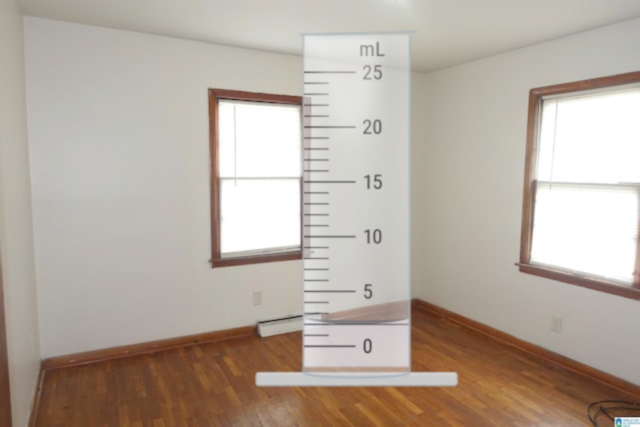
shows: 2 mL
